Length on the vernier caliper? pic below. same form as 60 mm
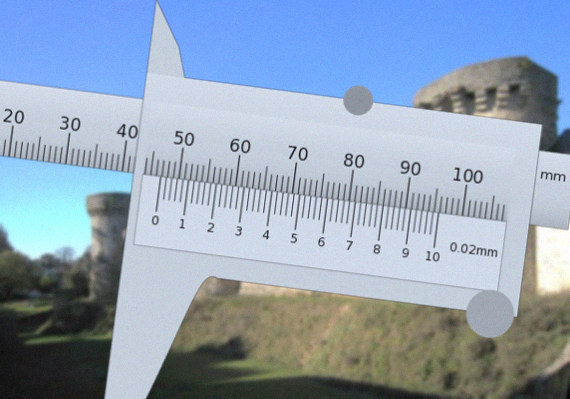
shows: 46.8 mm
